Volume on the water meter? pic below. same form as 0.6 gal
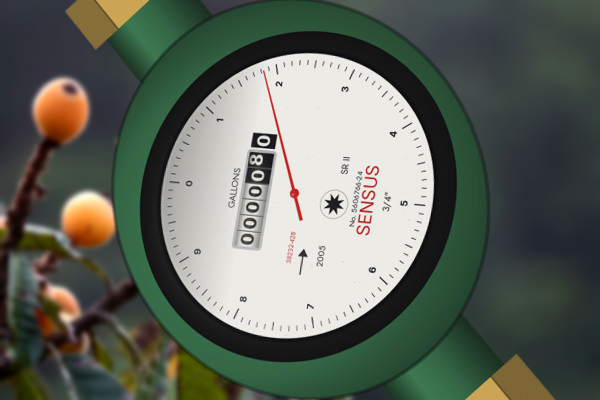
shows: 81.8 gal
